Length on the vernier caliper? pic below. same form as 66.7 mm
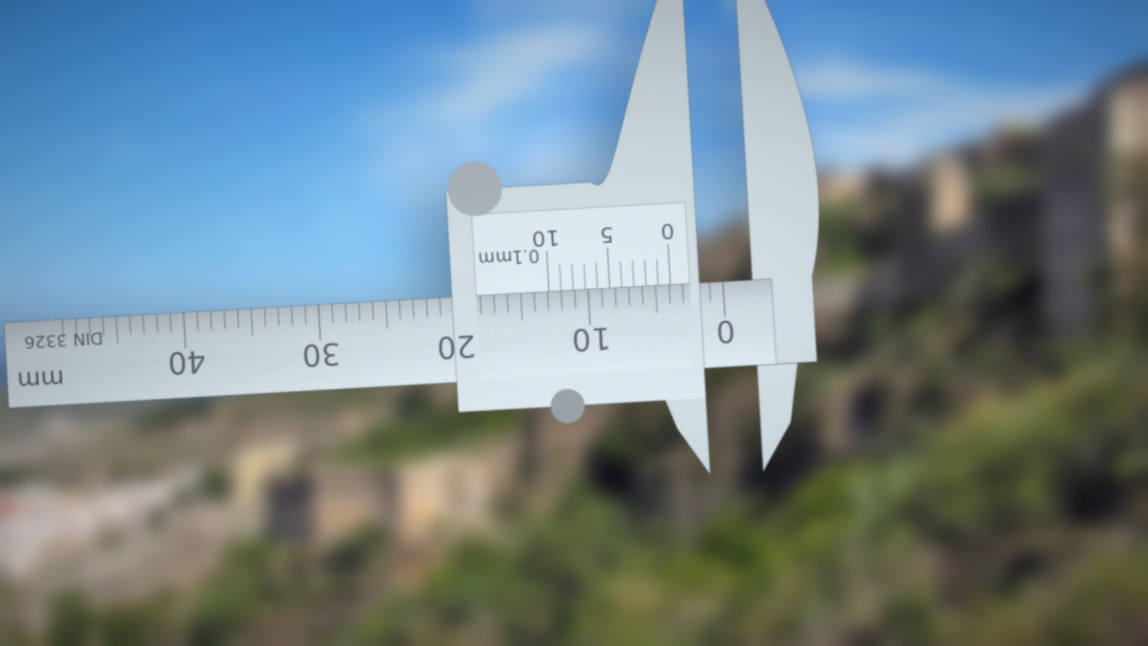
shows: 3.9 mm
